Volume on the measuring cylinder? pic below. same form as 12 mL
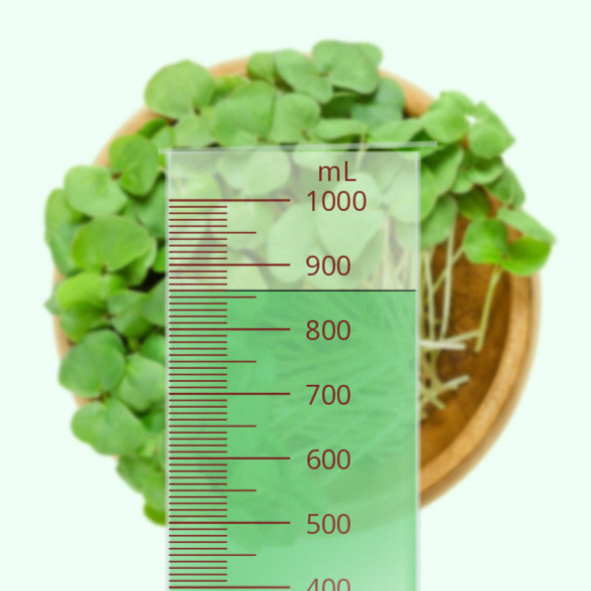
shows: 860 mL
